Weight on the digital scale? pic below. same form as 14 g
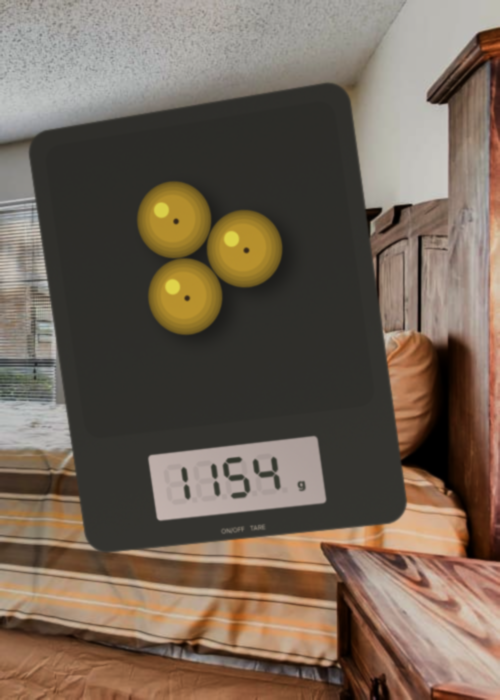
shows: 1154 g
